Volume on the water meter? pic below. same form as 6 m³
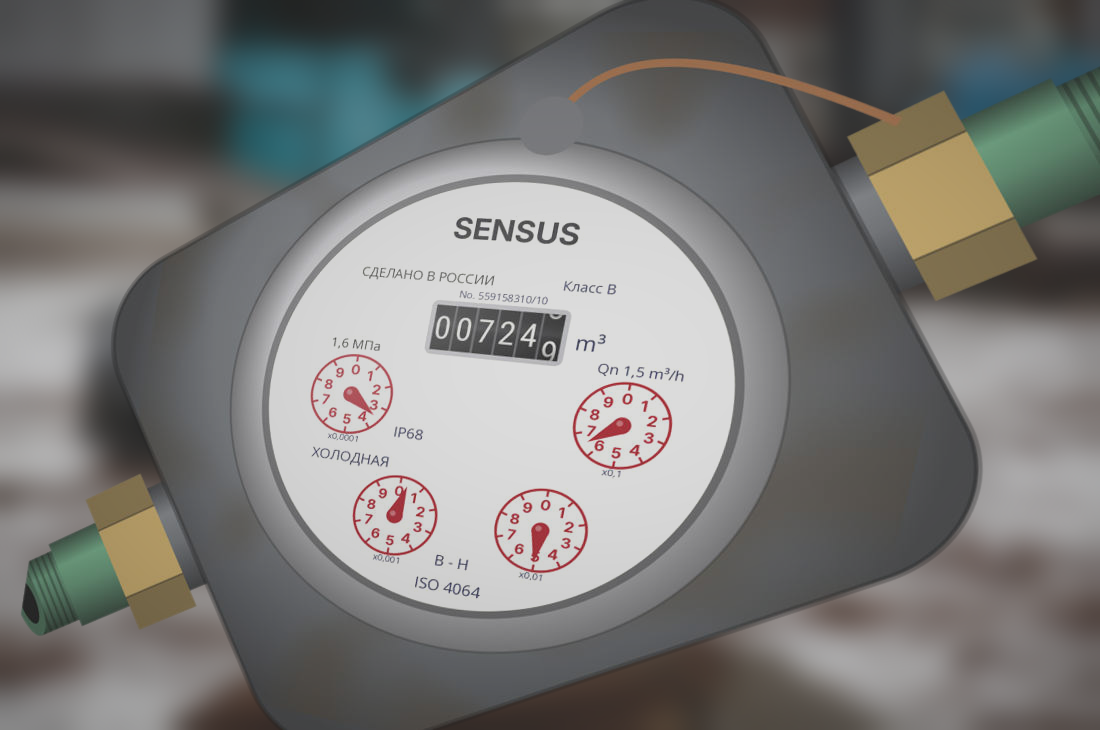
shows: 7248.6503 m³
